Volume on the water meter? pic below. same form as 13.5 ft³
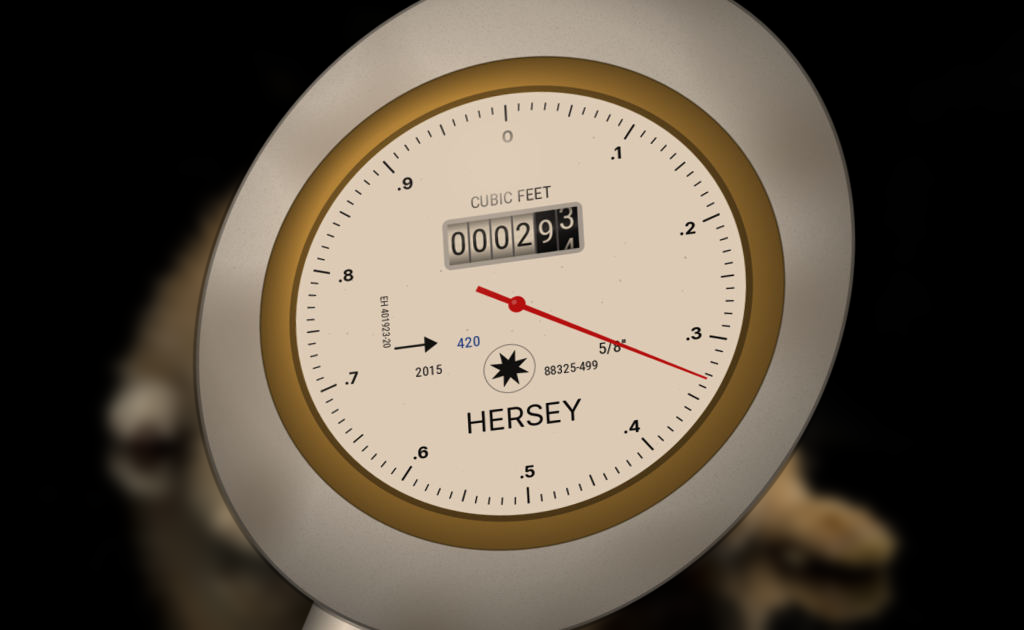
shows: 293.33 ft³
